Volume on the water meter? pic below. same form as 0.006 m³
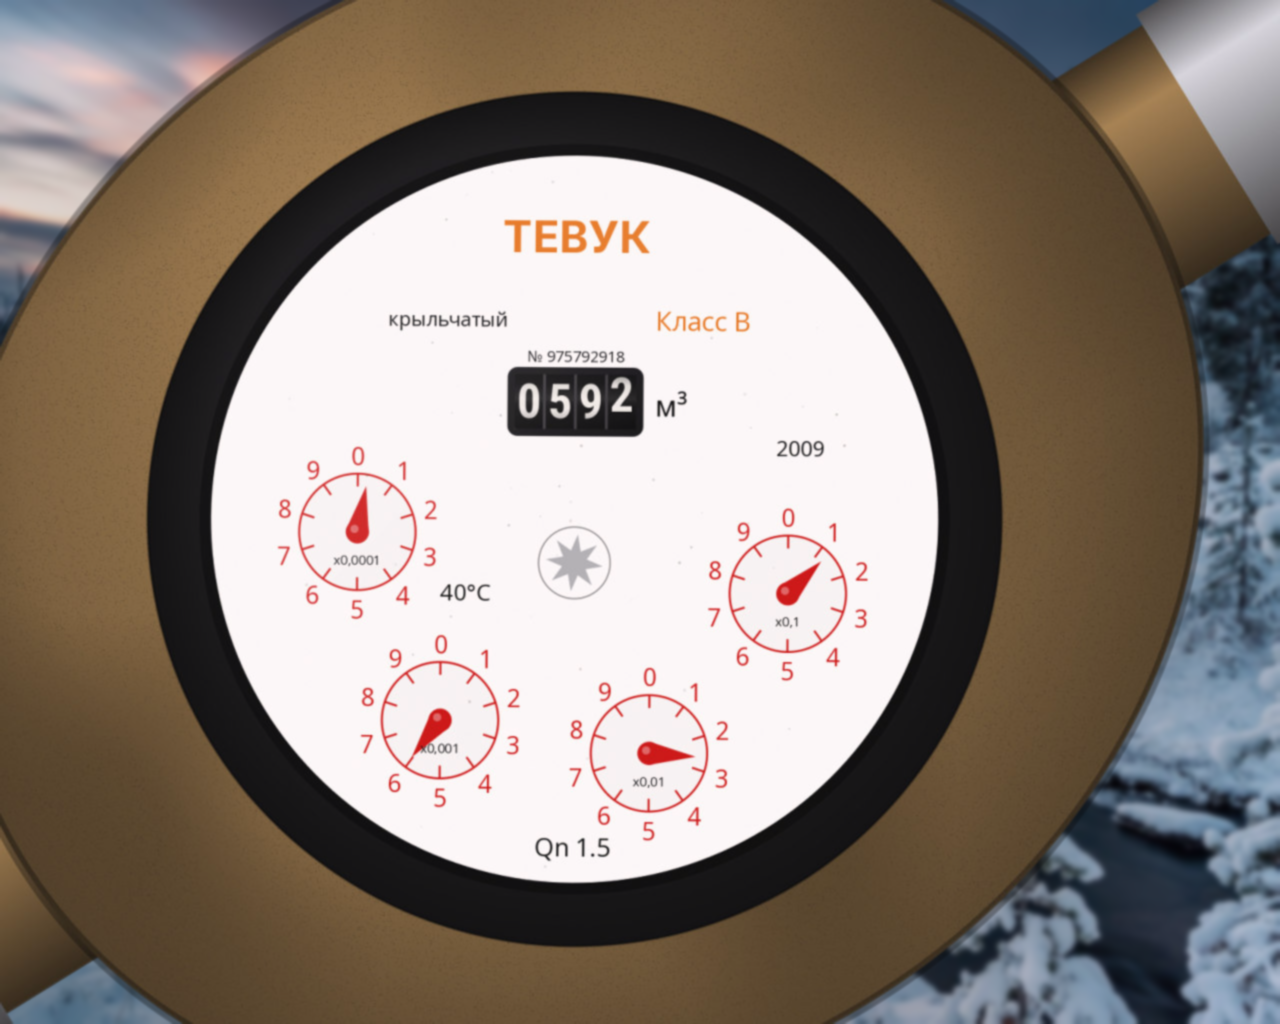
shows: 592.1260 m³
